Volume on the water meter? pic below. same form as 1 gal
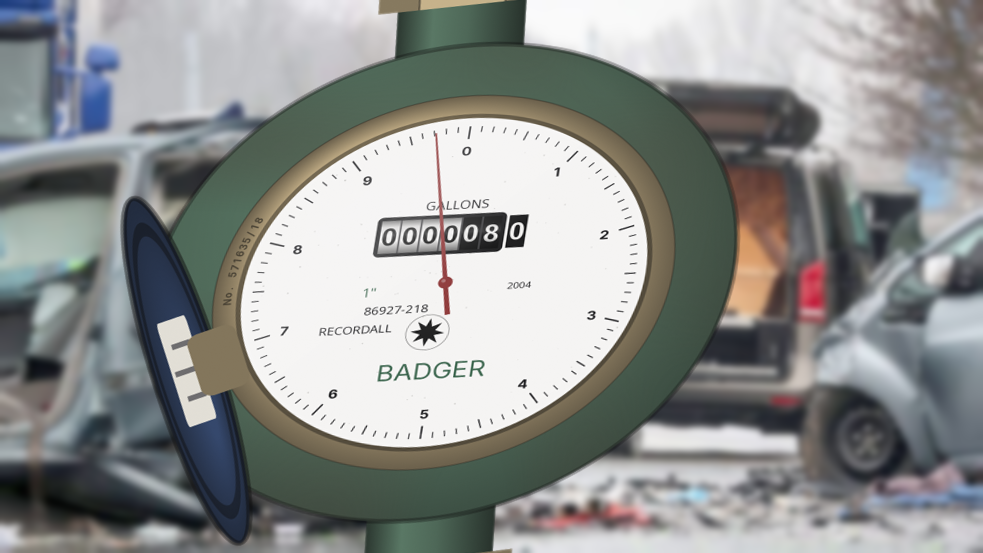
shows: 79.7 gal
